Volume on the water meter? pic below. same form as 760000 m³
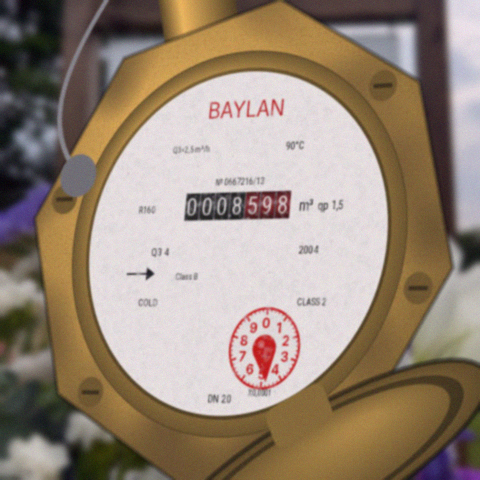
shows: 8.5984 m³
